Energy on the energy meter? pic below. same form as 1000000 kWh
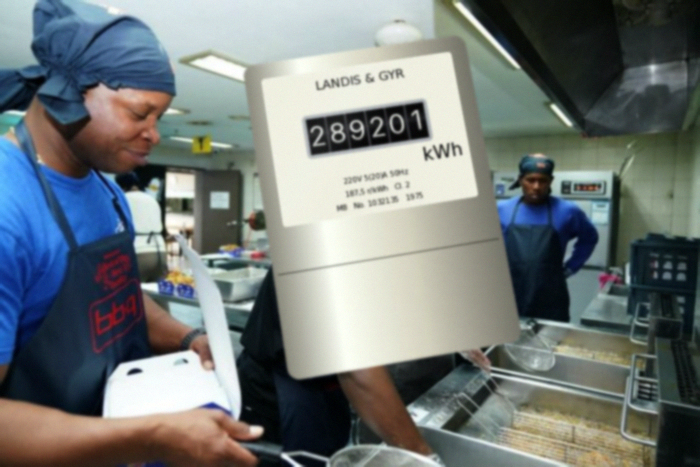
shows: 289201 kWh
